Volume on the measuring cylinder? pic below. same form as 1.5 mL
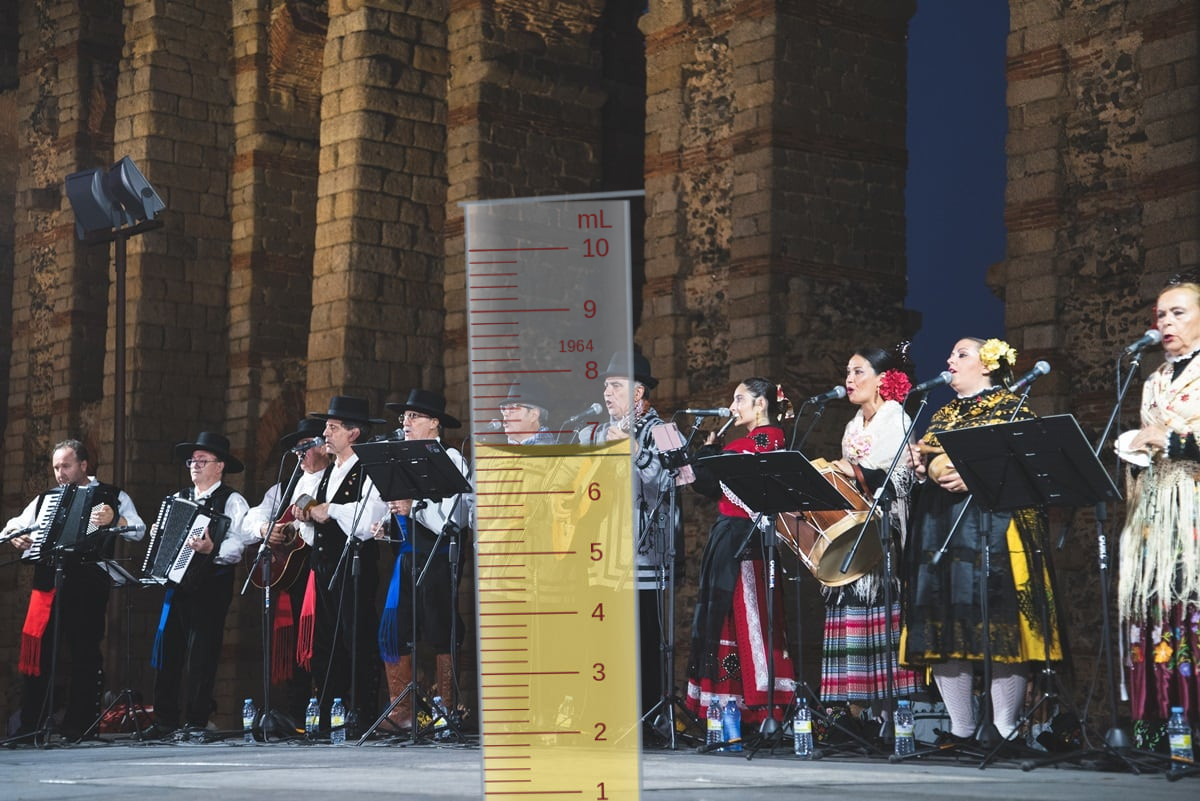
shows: 6.6 mL
